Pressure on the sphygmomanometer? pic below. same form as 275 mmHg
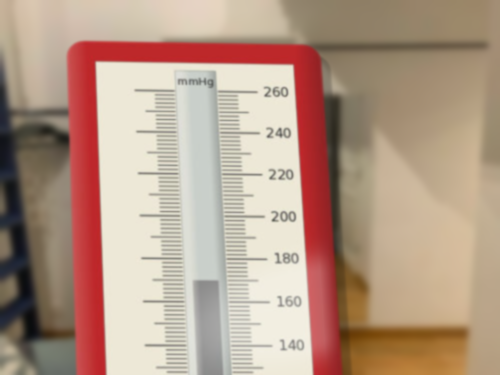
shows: 170 mmHg
